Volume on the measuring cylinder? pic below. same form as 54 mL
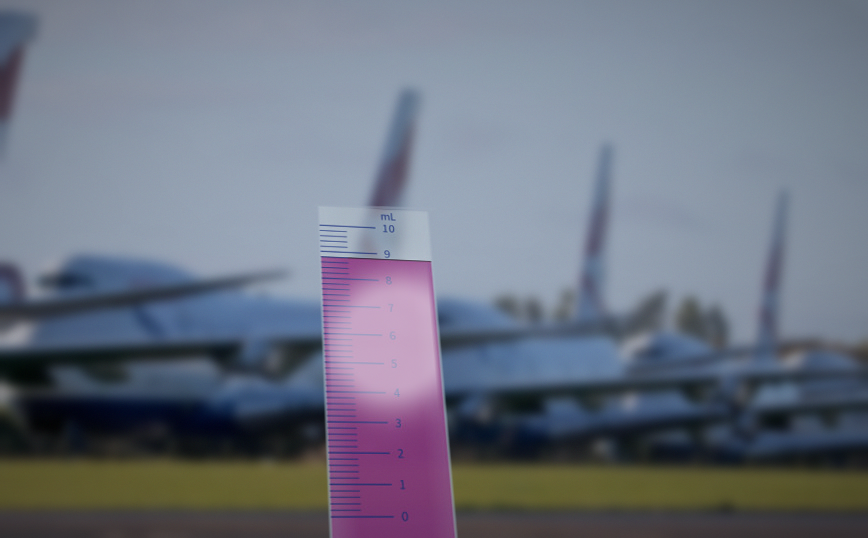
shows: 8.8 mL
